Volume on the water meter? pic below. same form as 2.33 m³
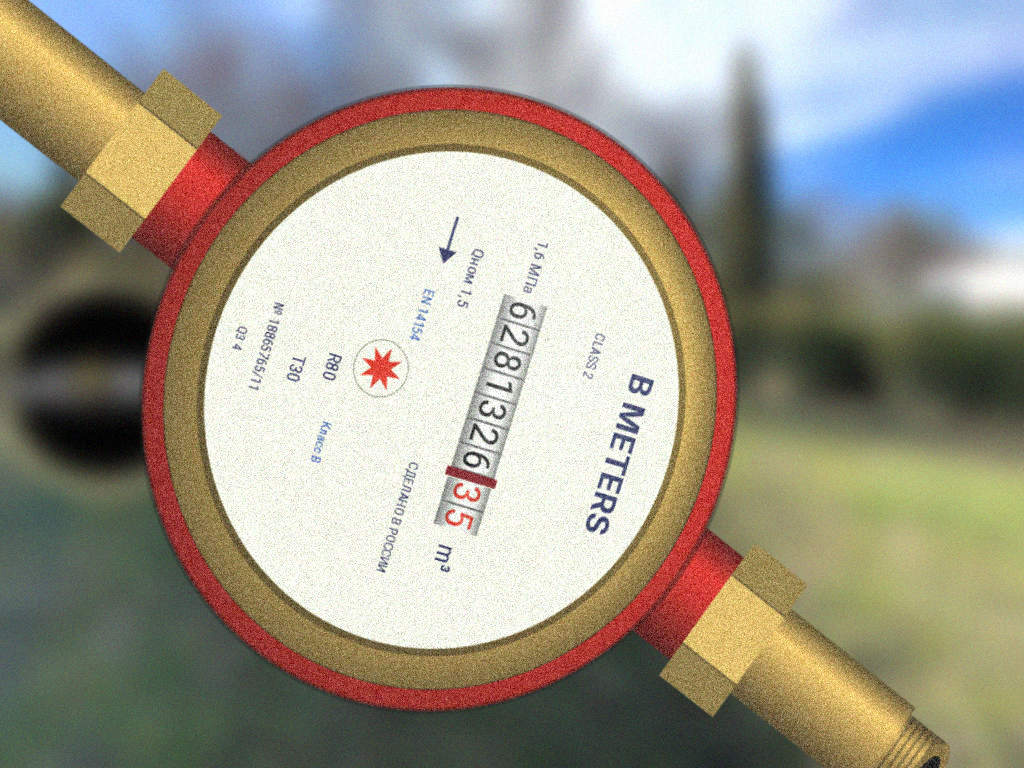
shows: 6281326.35 m³
